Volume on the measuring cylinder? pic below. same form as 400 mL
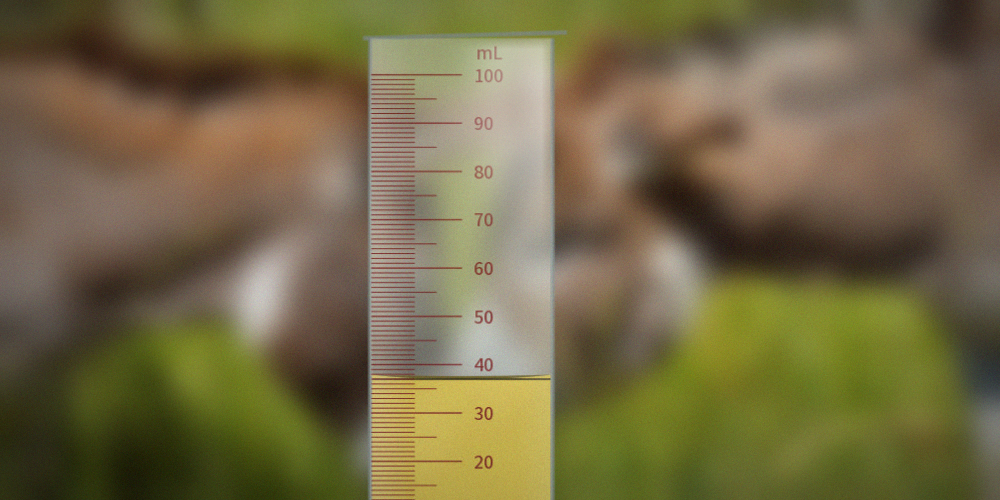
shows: 37 mL
